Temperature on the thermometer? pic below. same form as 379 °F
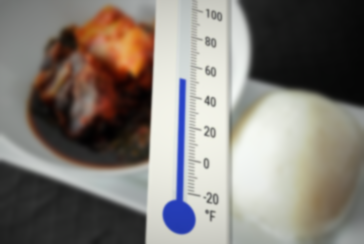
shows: 50 °F
